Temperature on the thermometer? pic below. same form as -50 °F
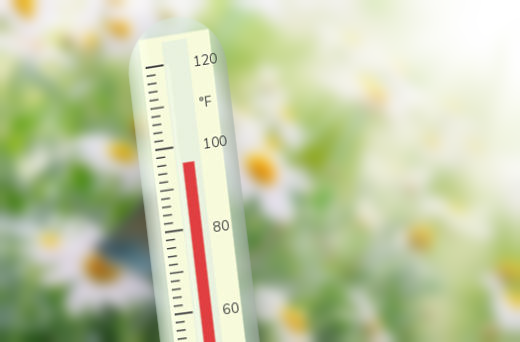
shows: 96 °F
